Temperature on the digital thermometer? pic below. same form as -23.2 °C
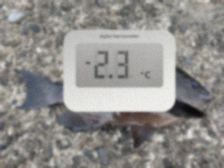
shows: -2.3 °C
